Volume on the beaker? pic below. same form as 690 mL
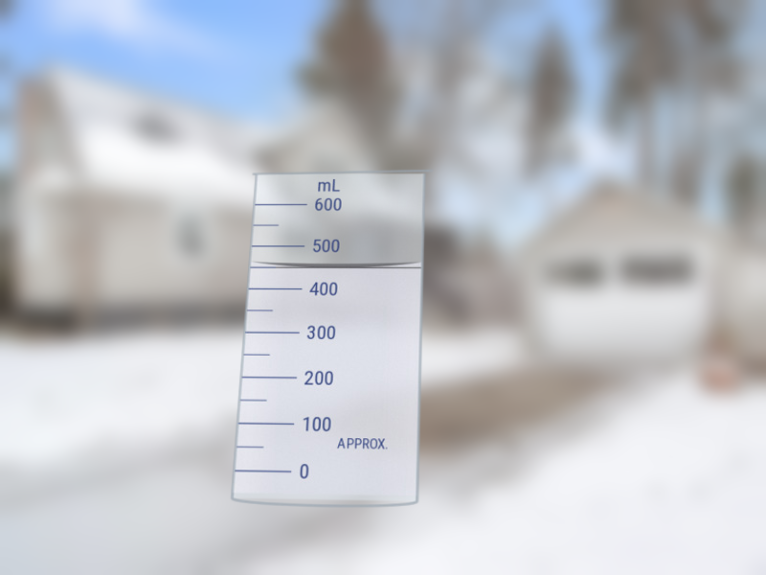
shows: 450 mL
